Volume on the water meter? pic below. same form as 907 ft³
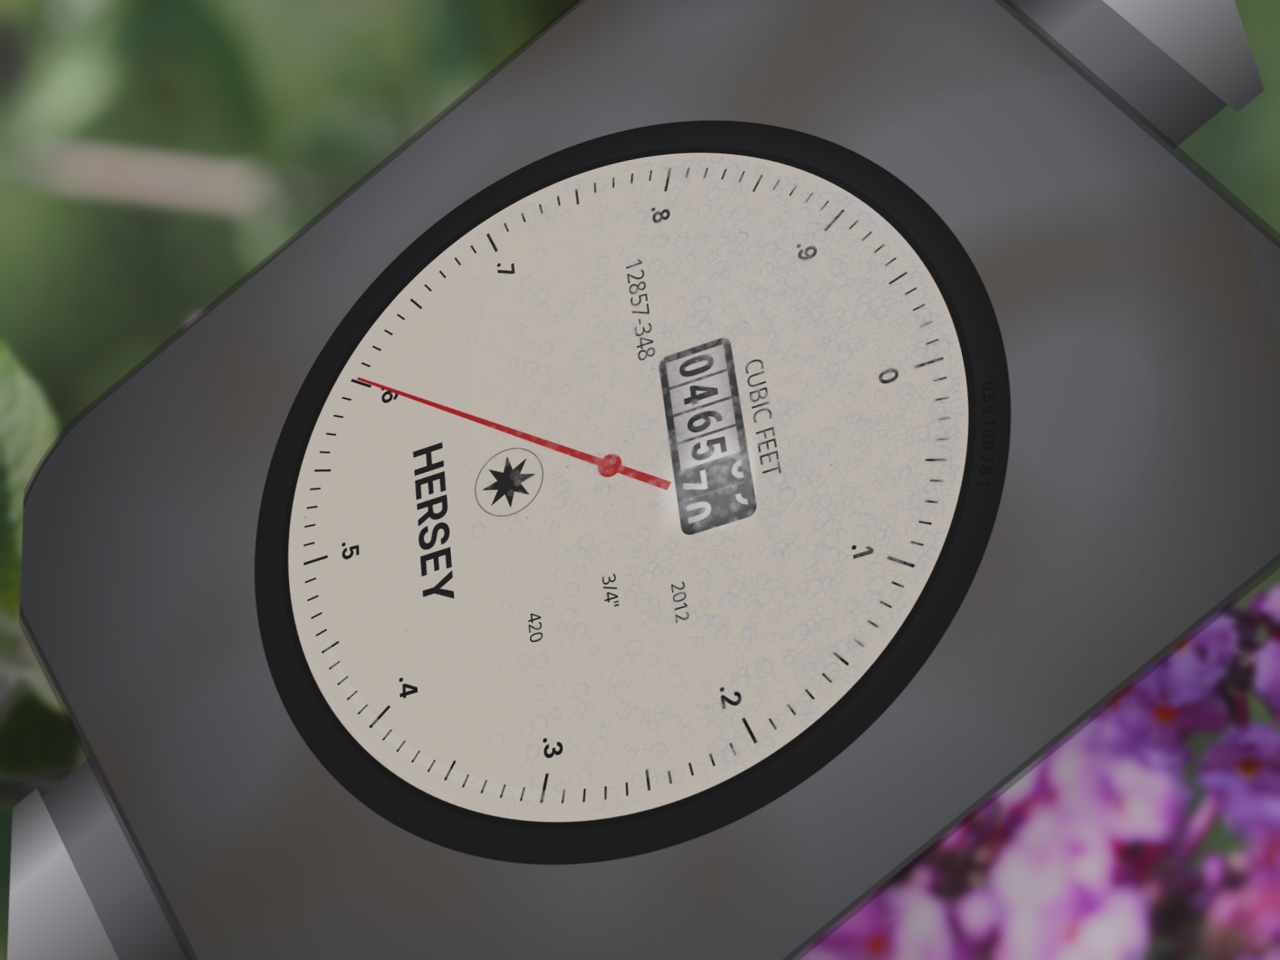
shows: 46569.60 ft³
